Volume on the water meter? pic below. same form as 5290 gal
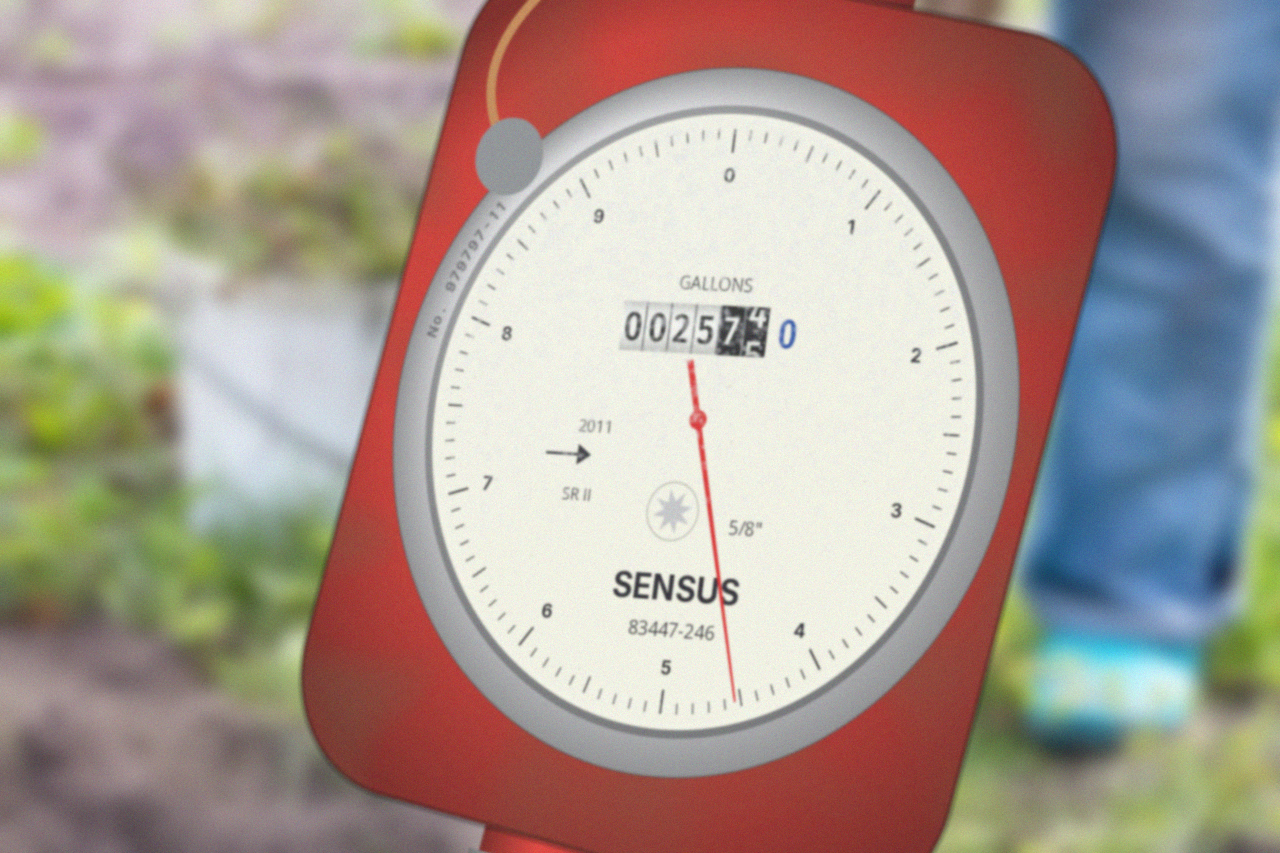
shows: 25744.5 gal
